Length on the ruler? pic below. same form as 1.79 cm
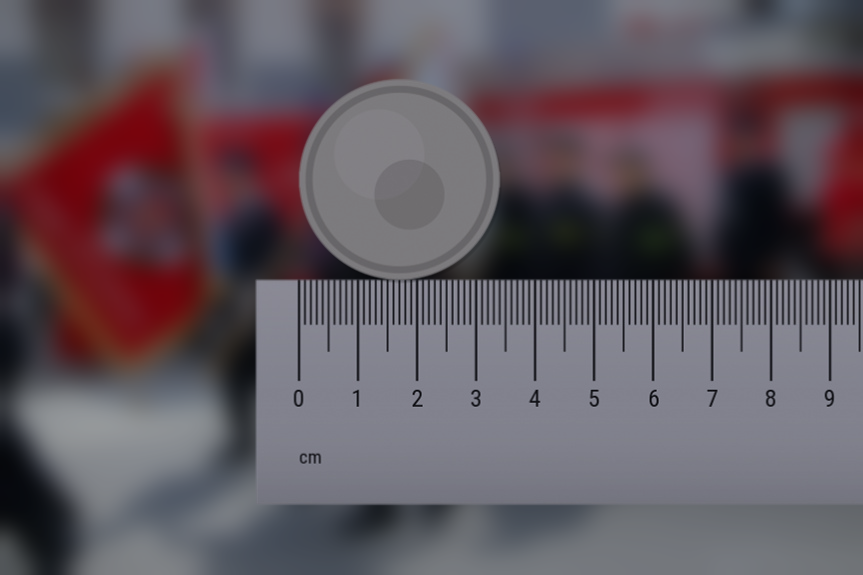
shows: 3.4 cm
